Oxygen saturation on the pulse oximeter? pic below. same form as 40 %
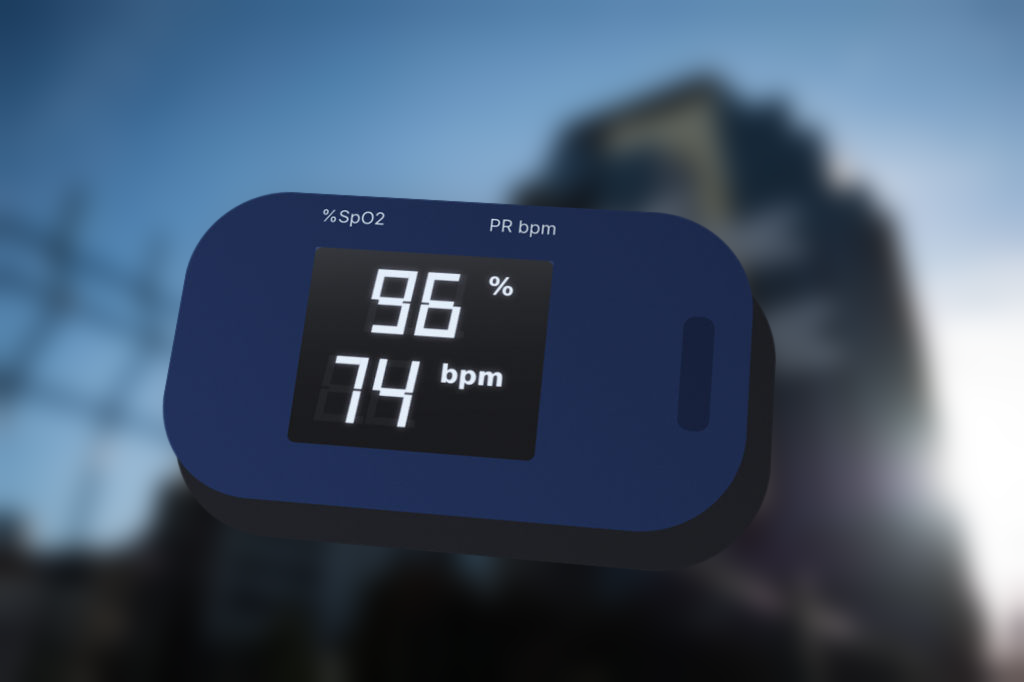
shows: 96 %
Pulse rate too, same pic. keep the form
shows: 74 bpm
